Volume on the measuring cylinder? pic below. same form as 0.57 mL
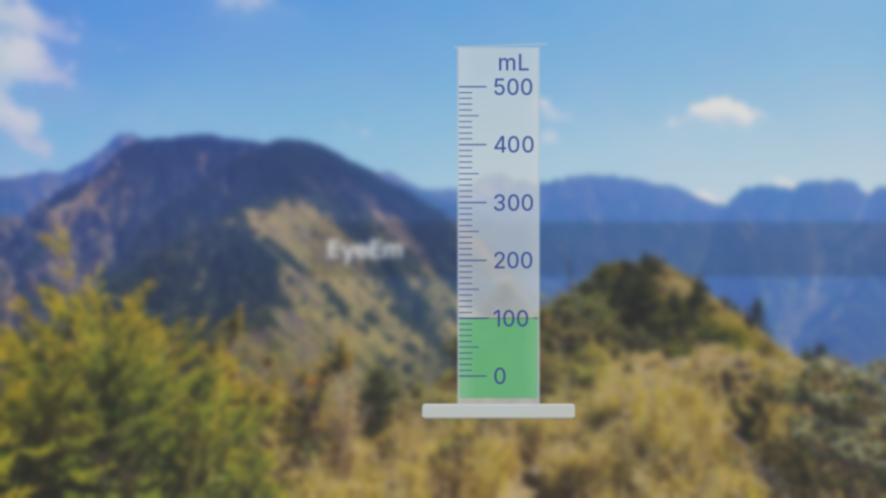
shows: 100 mL
